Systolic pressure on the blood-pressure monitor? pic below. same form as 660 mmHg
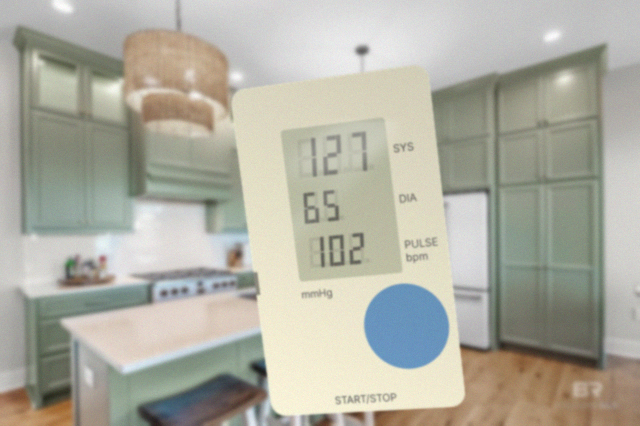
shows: 127 mmHg
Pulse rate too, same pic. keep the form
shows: 102 bpm
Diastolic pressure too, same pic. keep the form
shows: 65 mmHg
